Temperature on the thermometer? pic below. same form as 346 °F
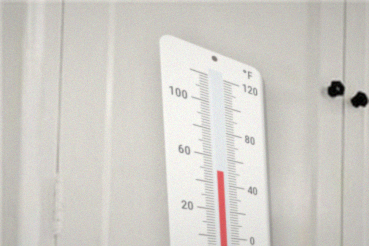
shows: 50 °F
